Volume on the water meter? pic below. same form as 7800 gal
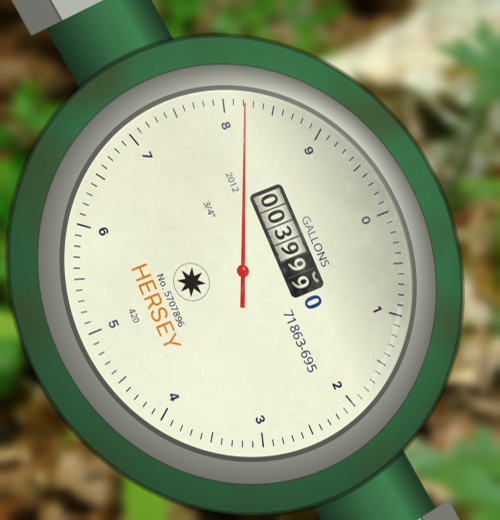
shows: 39988.2 gal
